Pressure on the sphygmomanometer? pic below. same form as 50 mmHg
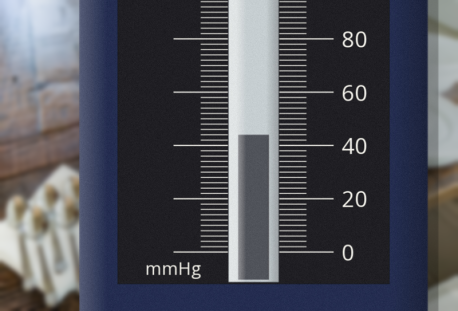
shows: 44 mmHg
